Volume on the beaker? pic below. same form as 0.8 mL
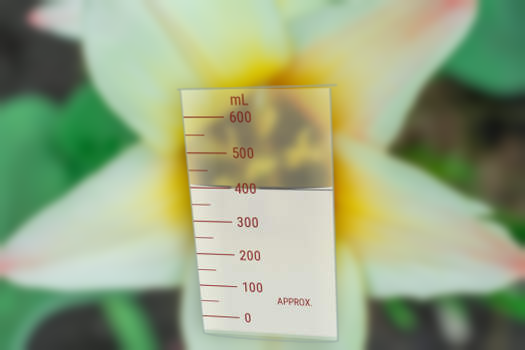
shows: 400 mL
